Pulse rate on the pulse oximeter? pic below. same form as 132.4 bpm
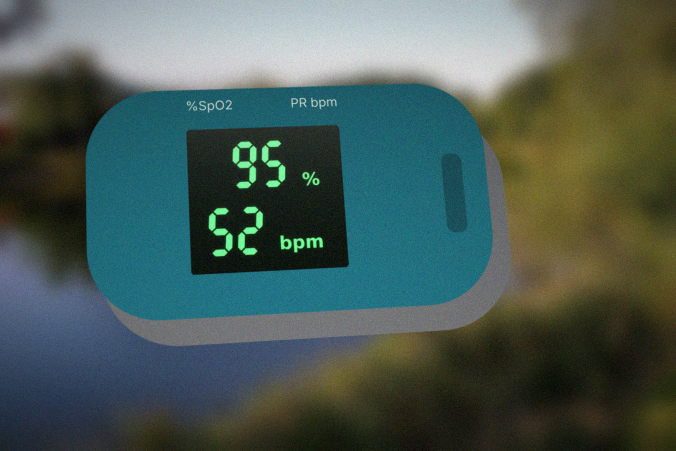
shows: 52 bpm
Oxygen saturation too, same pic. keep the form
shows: 95 %
